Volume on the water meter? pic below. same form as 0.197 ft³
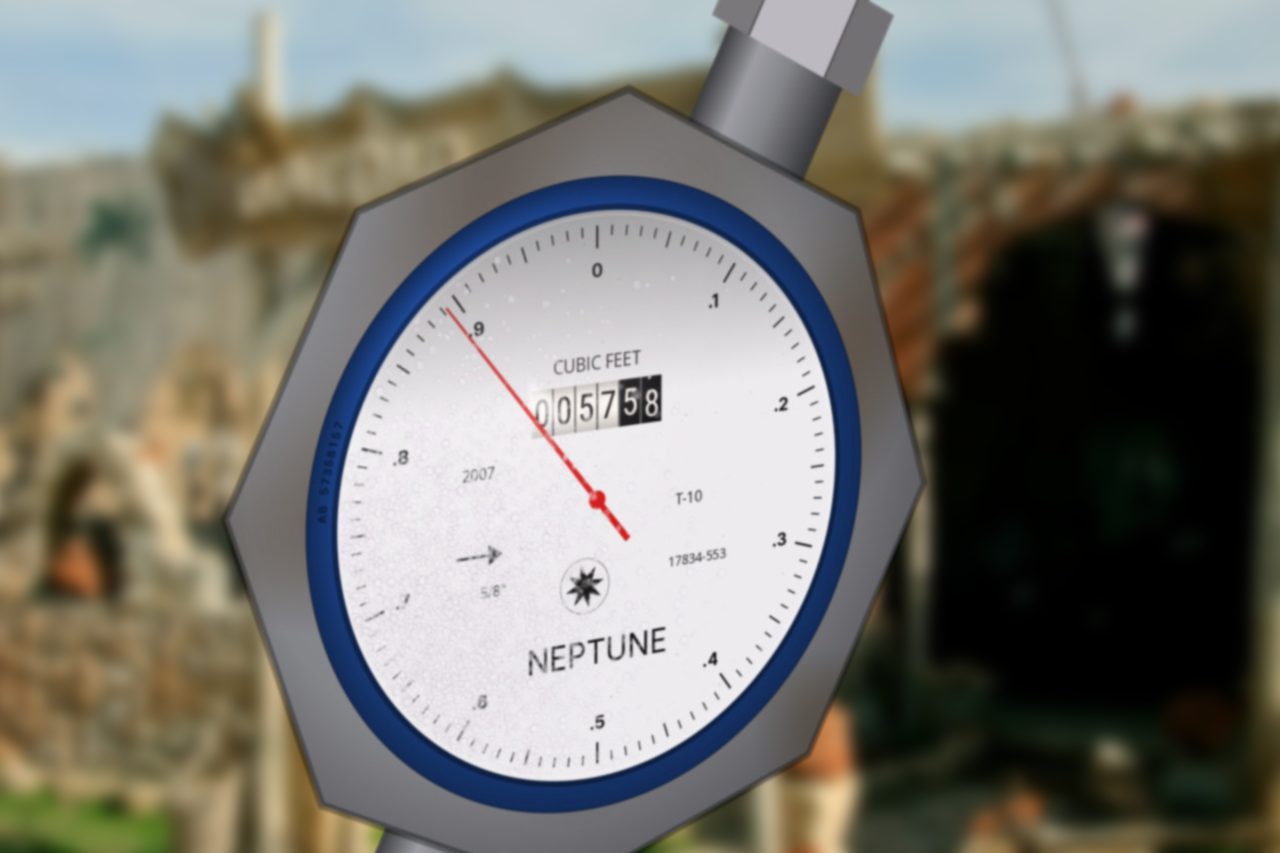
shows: 5757.89 ft³
